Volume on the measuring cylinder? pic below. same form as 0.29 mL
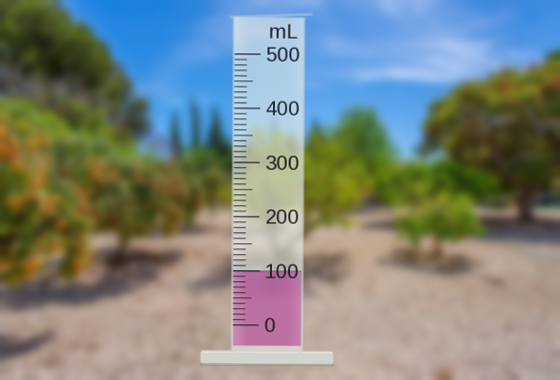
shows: 100 mL
